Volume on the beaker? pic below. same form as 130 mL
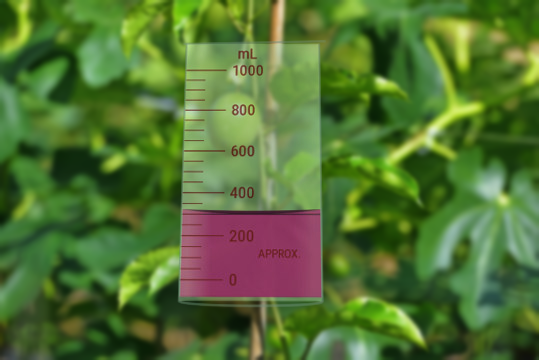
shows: 300 mL
